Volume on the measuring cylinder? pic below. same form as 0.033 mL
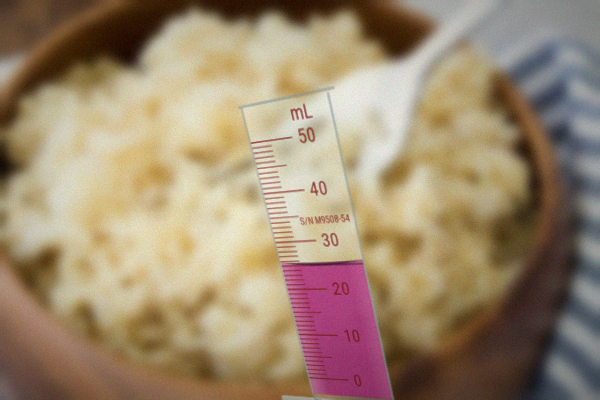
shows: 25 mL
